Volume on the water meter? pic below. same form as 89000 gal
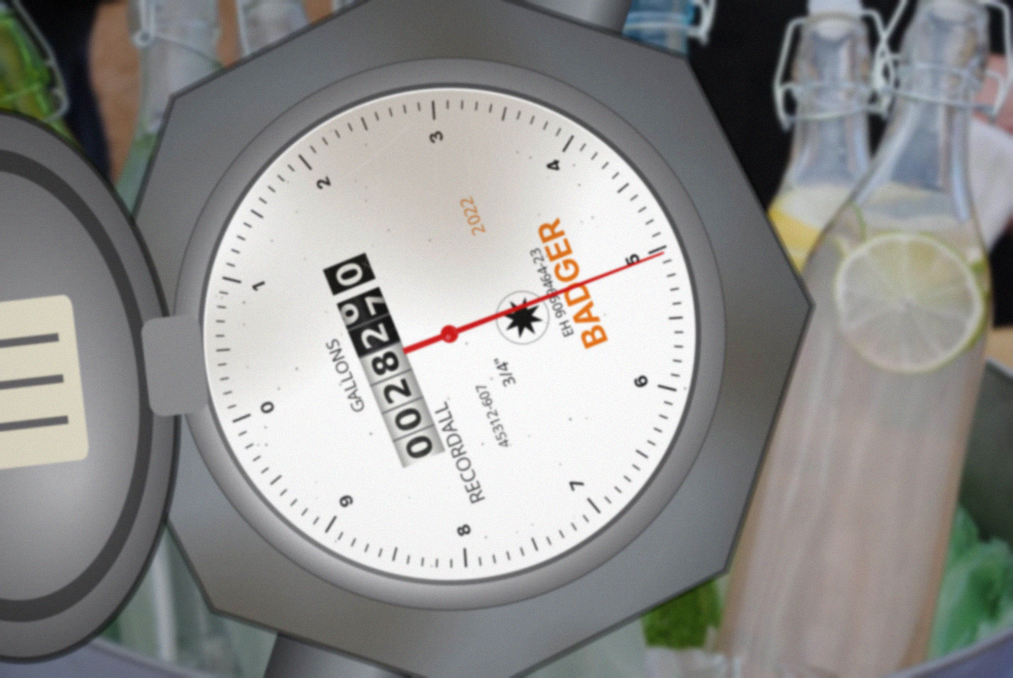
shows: 28265.0 gal
